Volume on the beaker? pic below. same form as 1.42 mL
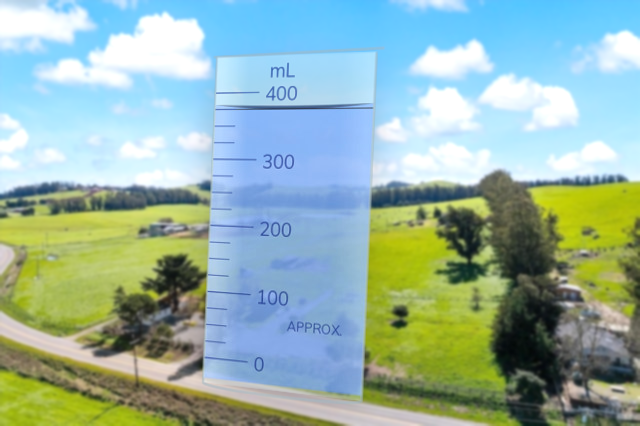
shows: 375 mL
